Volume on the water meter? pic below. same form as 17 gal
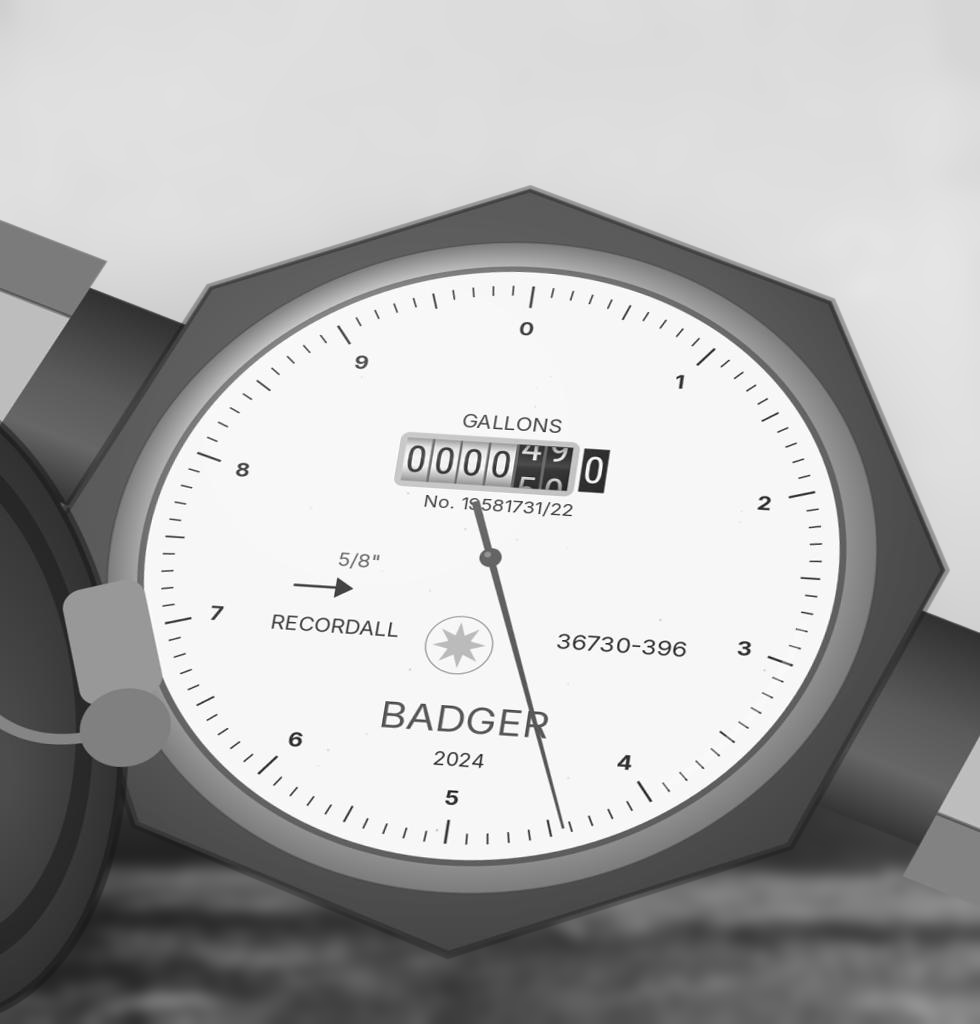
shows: 494.4 gal
